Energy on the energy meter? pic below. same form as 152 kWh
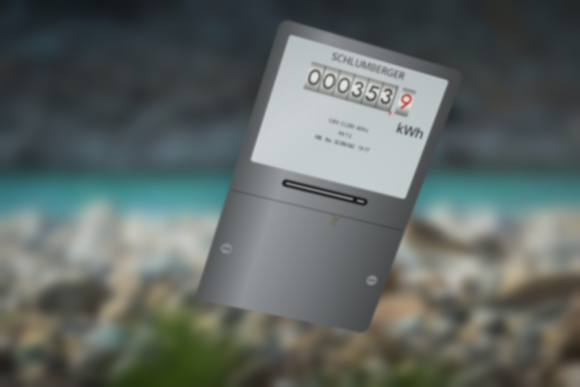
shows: 353.9 kWh
